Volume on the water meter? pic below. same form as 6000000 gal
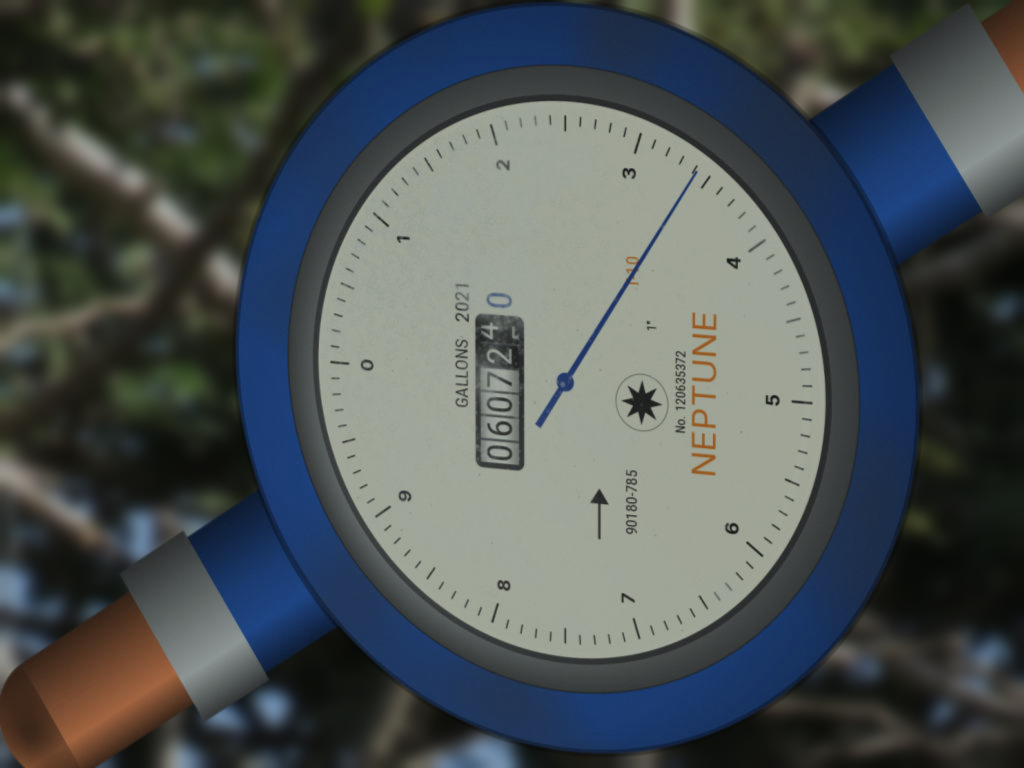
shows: 607243.4 gal
